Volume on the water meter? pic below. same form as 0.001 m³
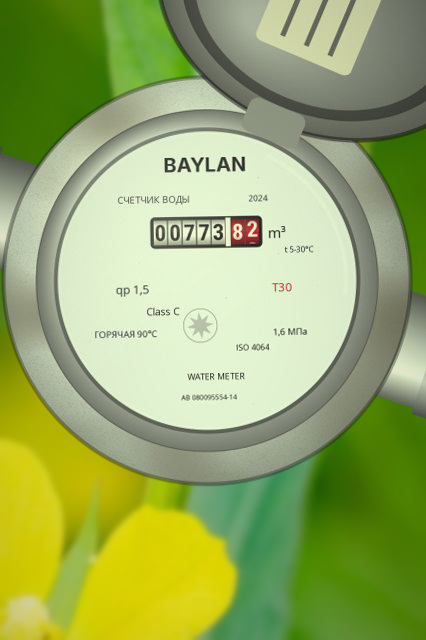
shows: 773.82 m³
